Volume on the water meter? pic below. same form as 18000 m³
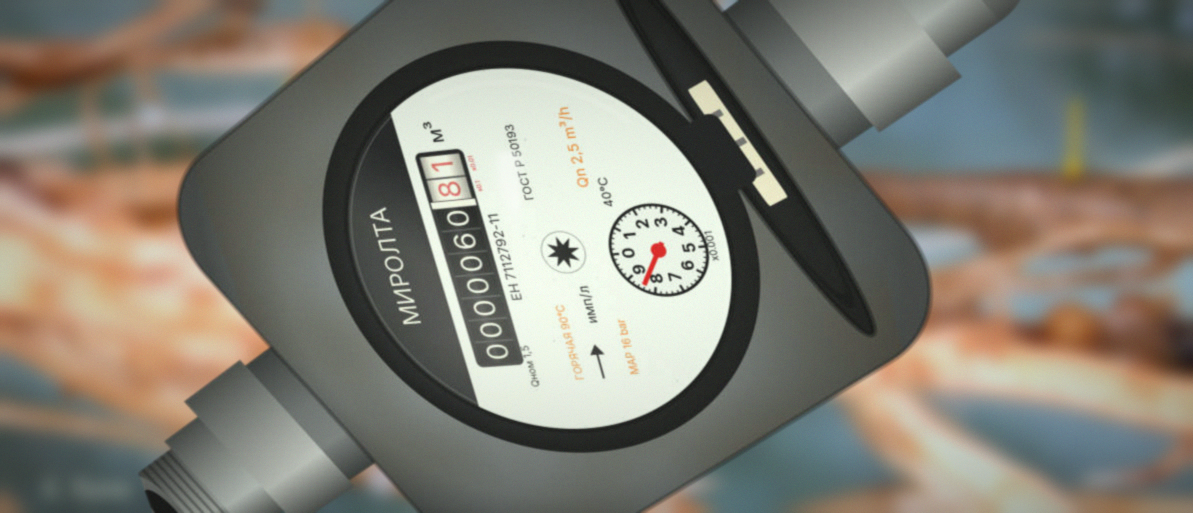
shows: 60.818 m³
